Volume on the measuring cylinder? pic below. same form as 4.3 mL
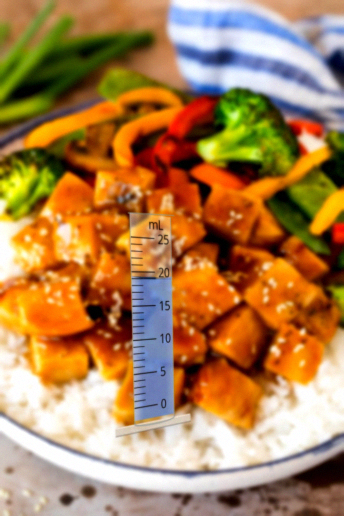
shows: 19 mL
